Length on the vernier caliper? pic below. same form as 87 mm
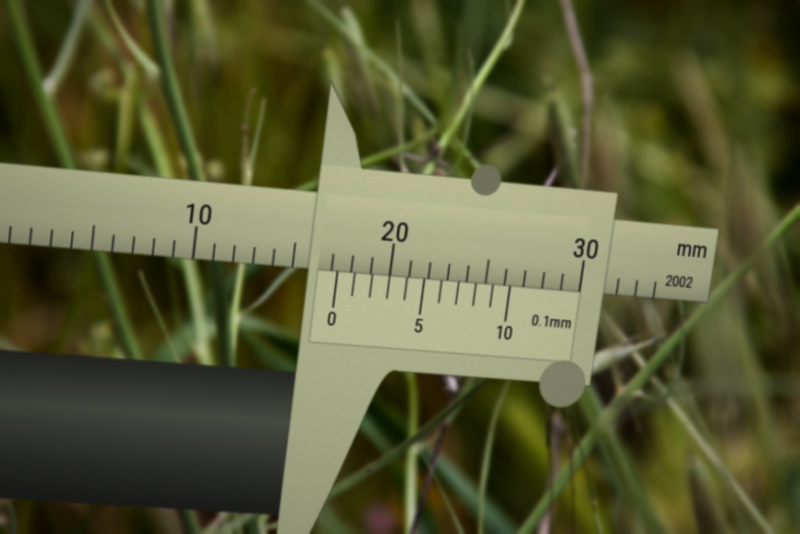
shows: 17.3 mm
